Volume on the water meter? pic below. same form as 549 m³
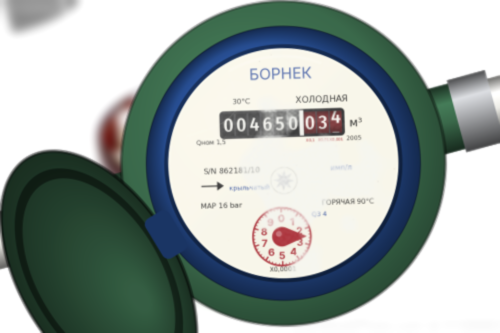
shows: 4650.0342 m³
